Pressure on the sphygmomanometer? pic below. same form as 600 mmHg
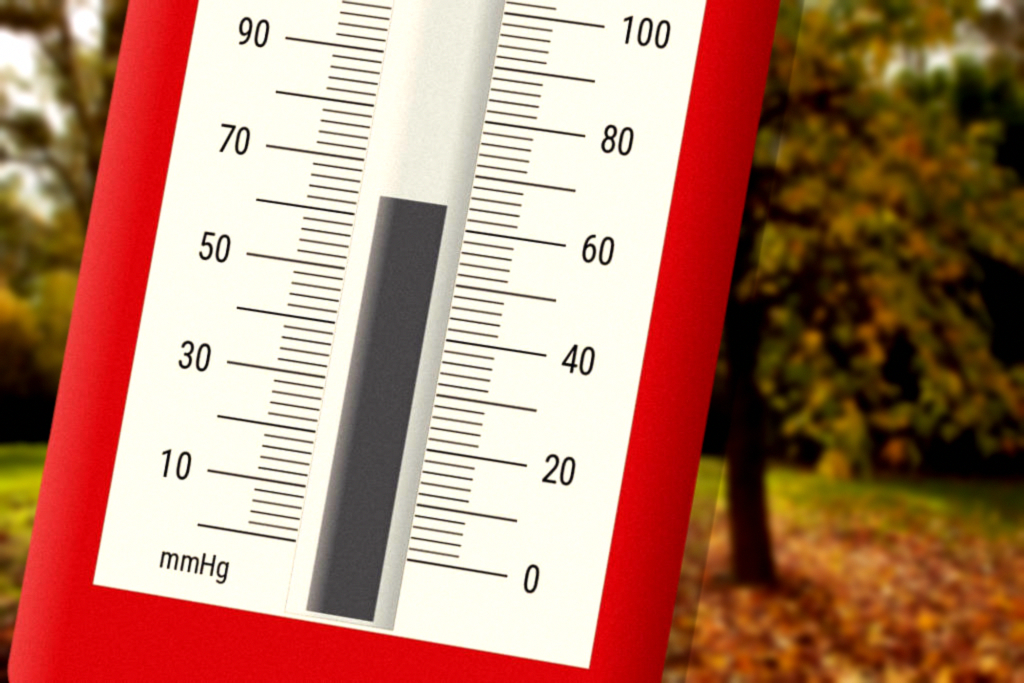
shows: 64 mmHg
